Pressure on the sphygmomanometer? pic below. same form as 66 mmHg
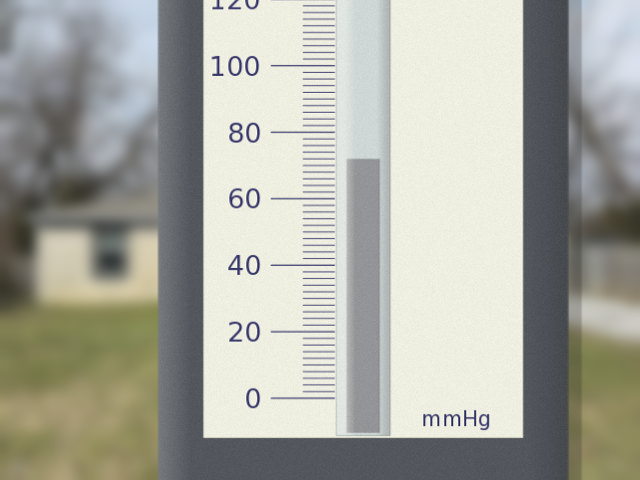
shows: 72 mmHg
